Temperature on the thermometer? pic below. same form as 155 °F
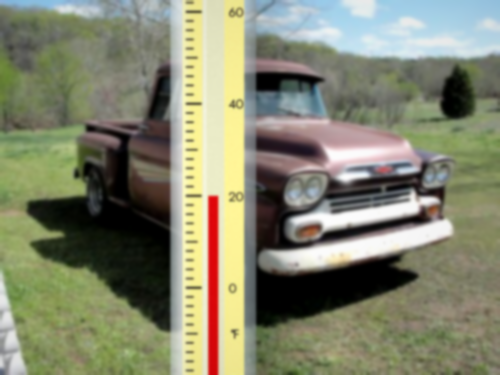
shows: 20 °F
